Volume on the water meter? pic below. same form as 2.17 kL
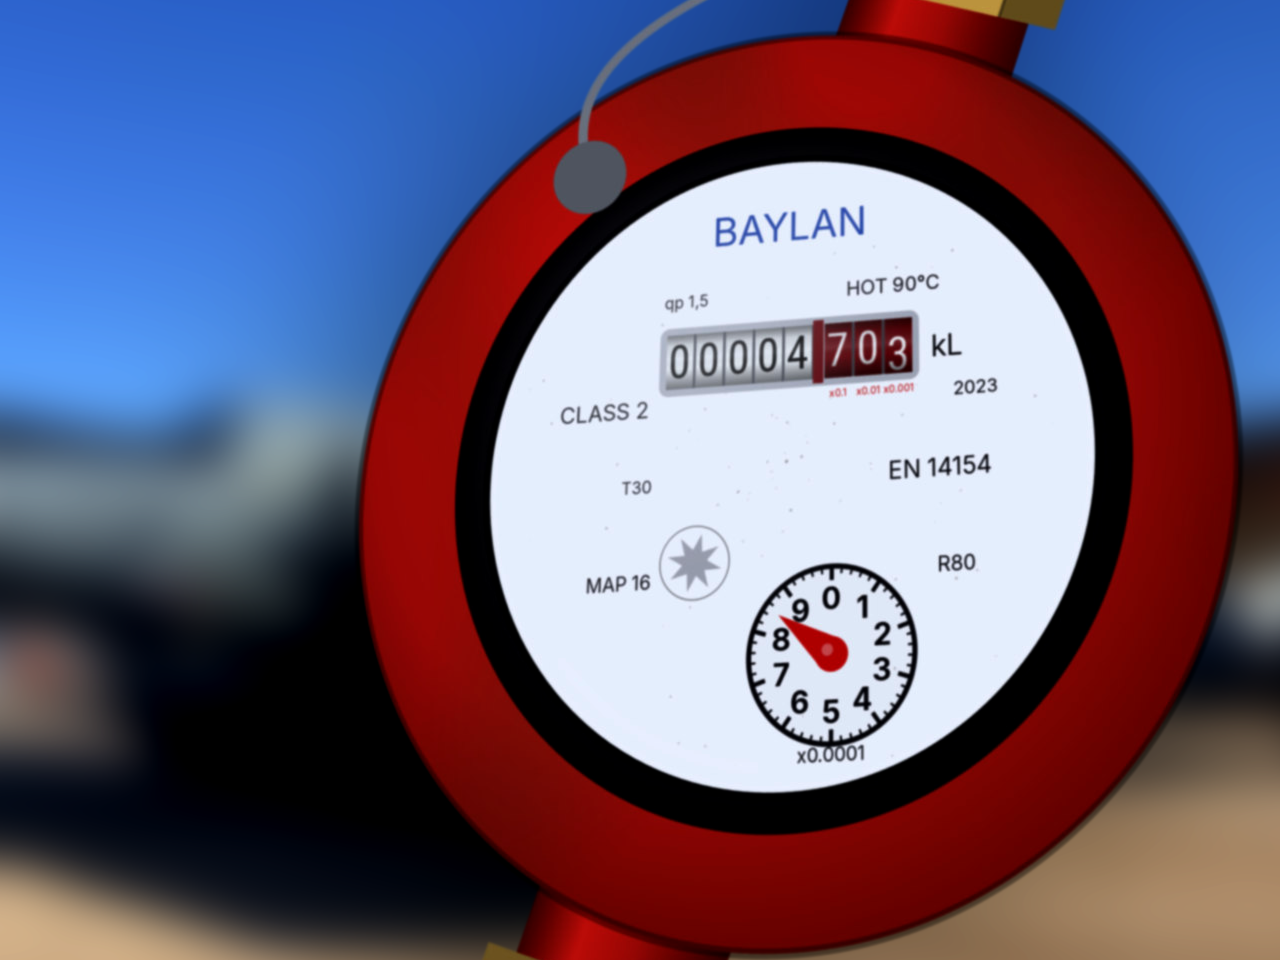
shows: 4.7028 kL
